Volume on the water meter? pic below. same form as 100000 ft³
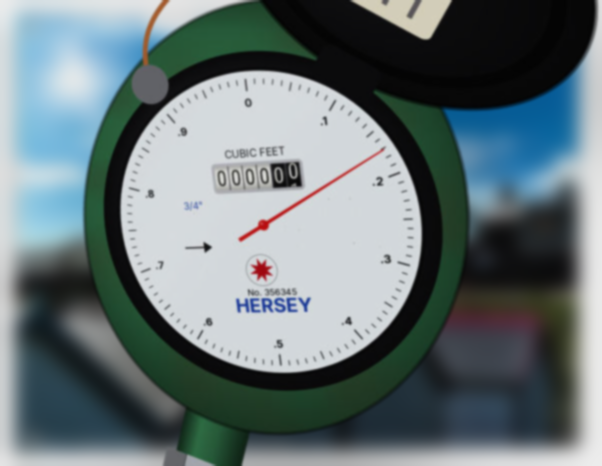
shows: 0.17 ft³
